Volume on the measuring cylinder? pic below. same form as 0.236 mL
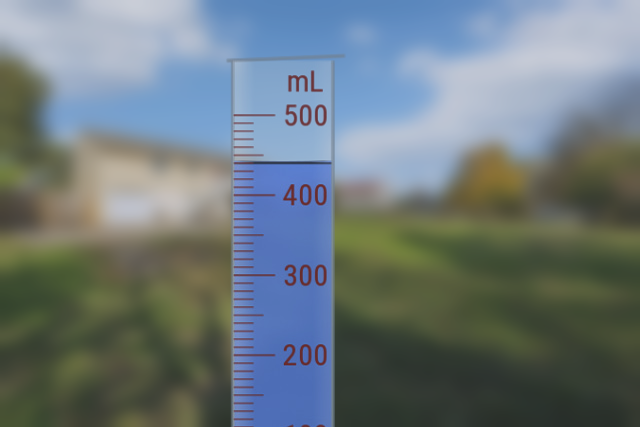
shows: 440 mL
